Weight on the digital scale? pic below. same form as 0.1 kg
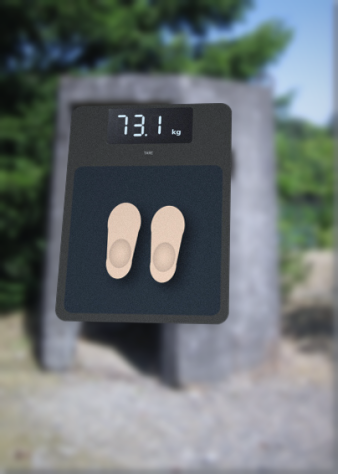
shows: 73.1 kg
